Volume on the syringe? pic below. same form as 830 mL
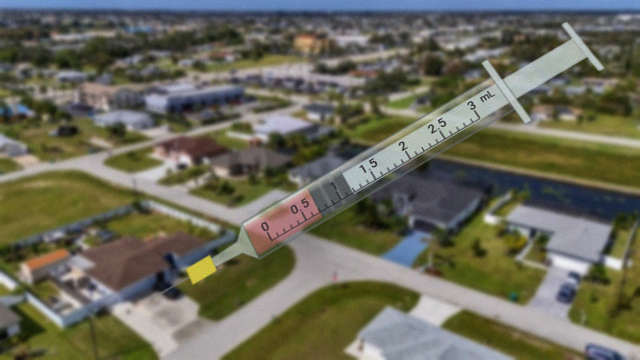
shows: 0.7 mL
